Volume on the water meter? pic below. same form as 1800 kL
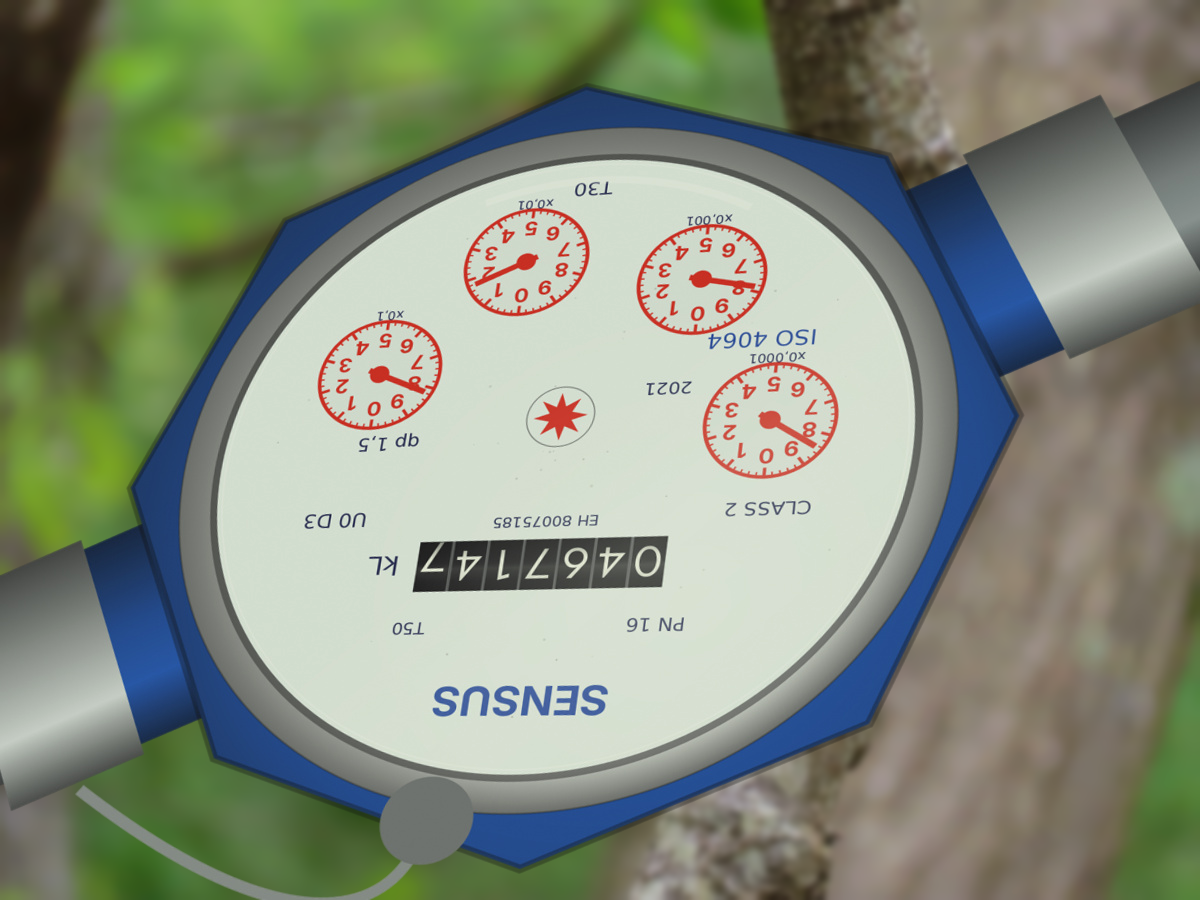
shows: 467146.8178 kL
